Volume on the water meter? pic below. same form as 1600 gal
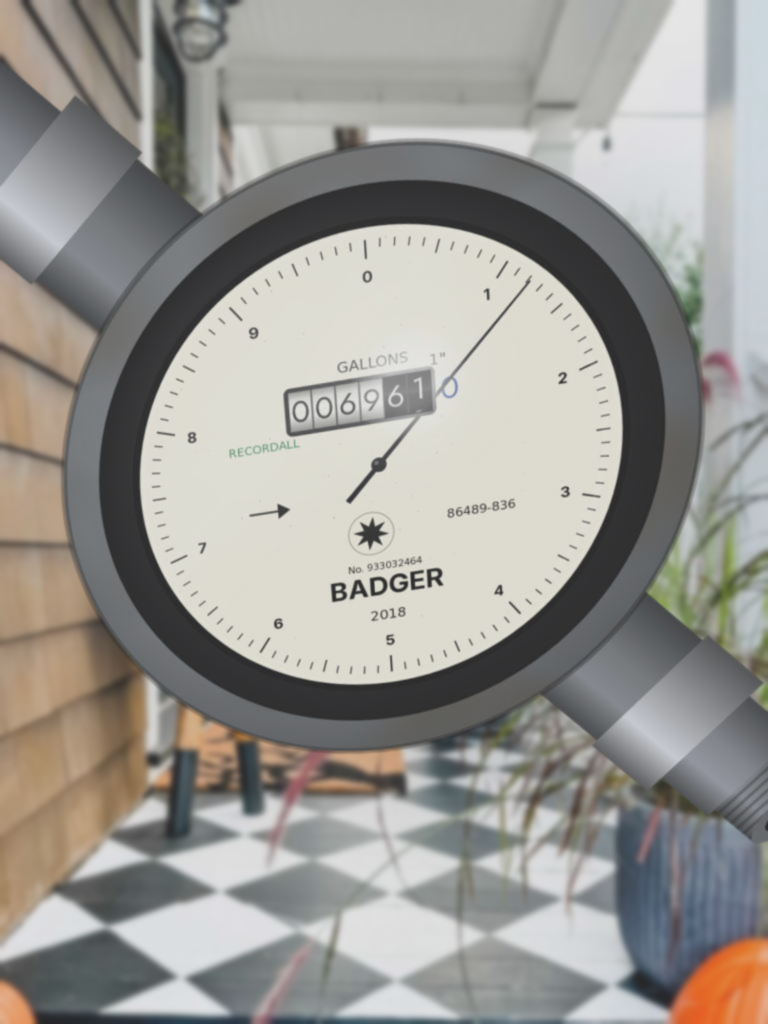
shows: 69611.2 gal
